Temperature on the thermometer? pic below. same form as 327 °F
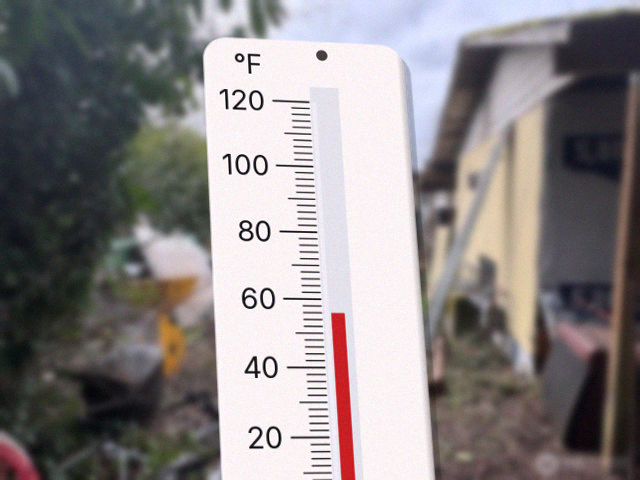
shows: 56 °F
